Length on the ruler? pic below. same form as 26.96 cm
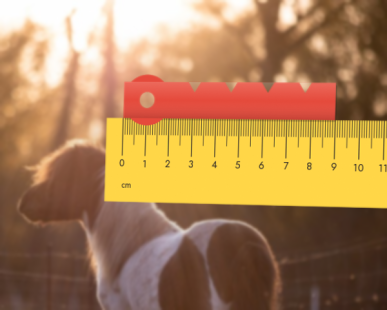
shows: 9 cm
